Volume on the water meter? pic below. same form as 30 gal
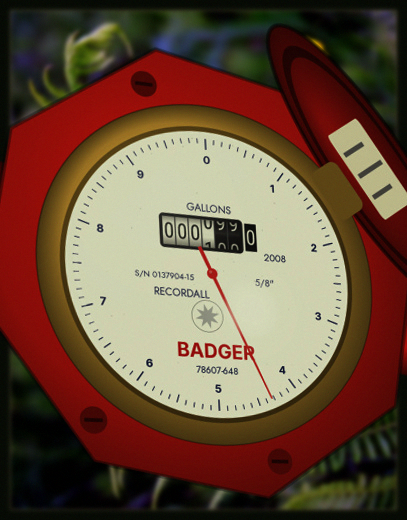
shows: 994.3 gal
